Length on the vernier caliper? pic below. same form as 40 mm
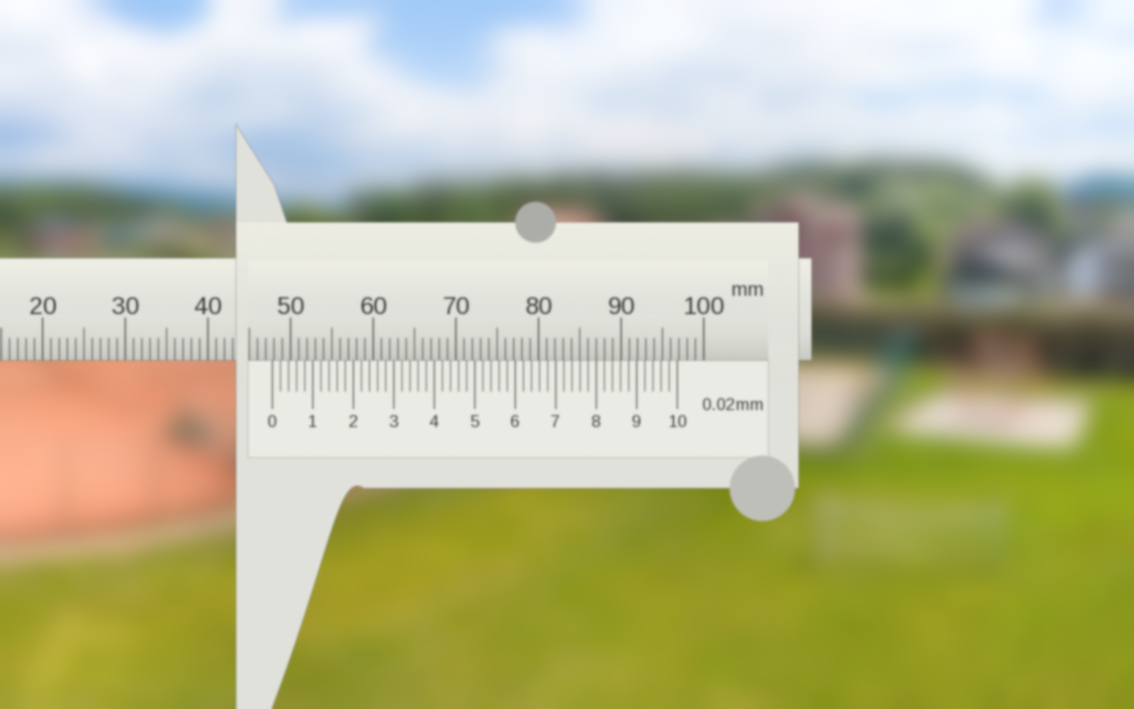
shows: 47.8 mm
